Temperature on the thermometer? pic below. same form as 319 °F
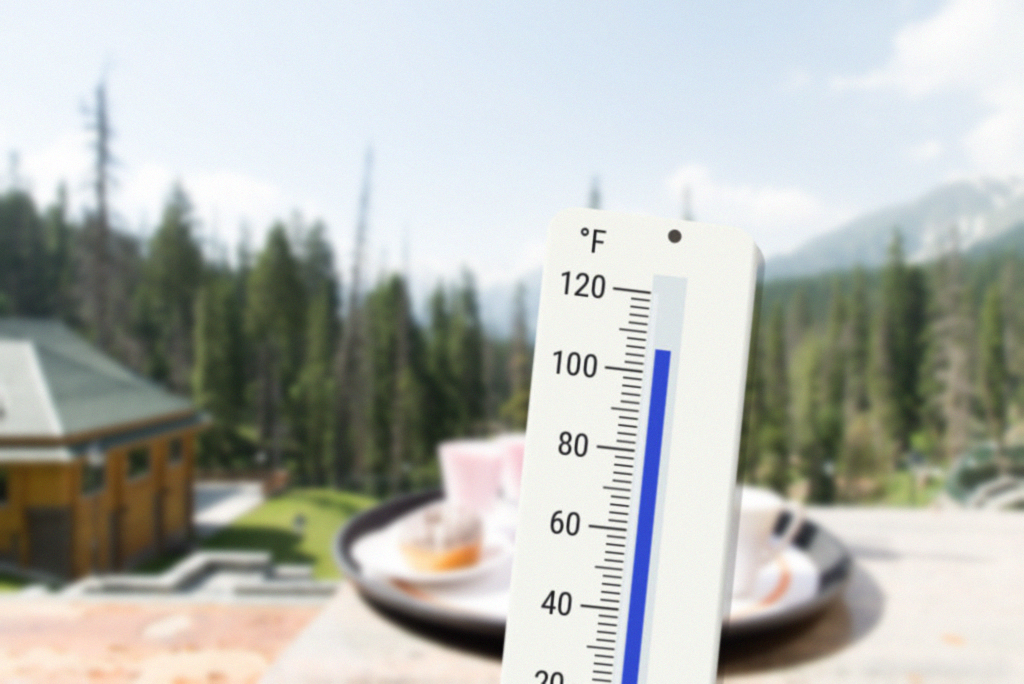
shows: 106 °F
